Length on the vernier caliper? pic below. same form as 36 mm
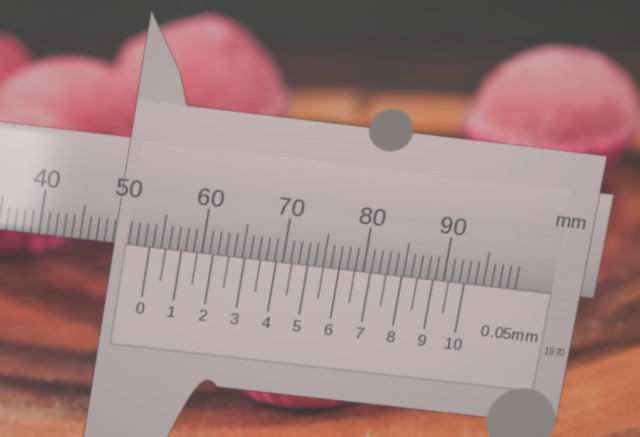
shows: 53.6 mm
